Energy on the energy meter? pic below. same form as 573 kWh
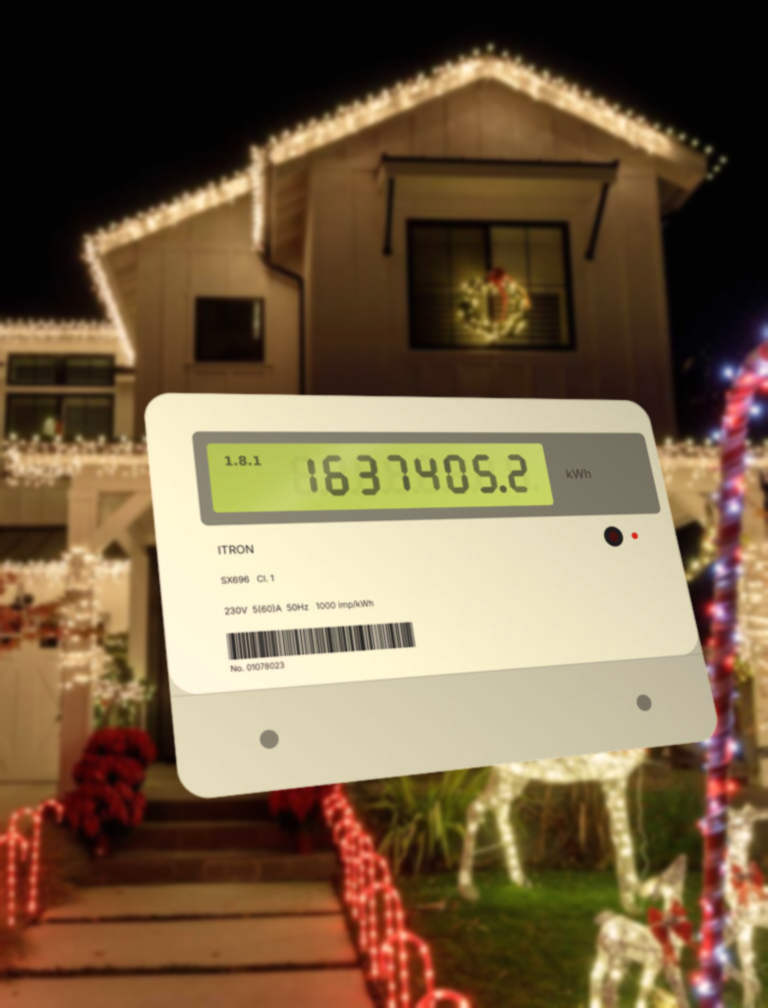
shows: 1637405.2 kWh
